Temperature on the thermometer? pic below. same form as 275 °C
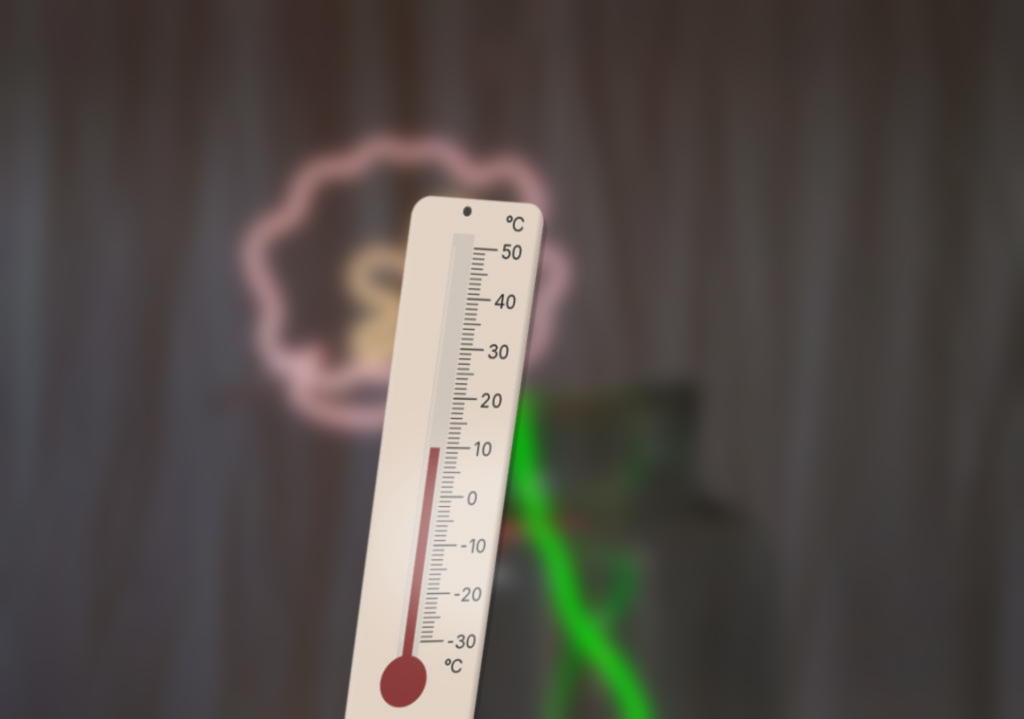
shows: 10 °C
